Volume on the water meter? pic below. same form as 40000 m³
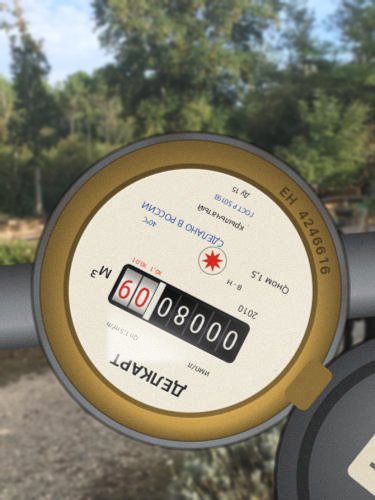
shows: 80.09 m³
